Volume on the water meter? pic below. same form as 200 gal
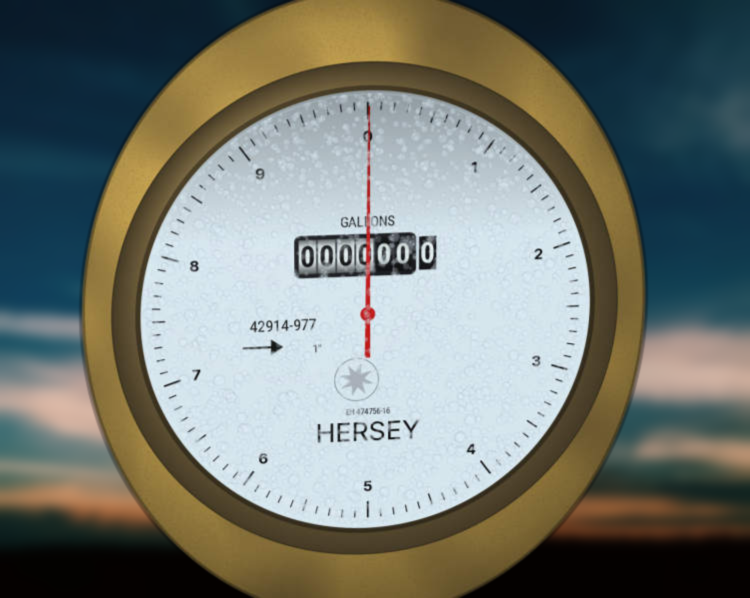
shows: 0.0 gal
